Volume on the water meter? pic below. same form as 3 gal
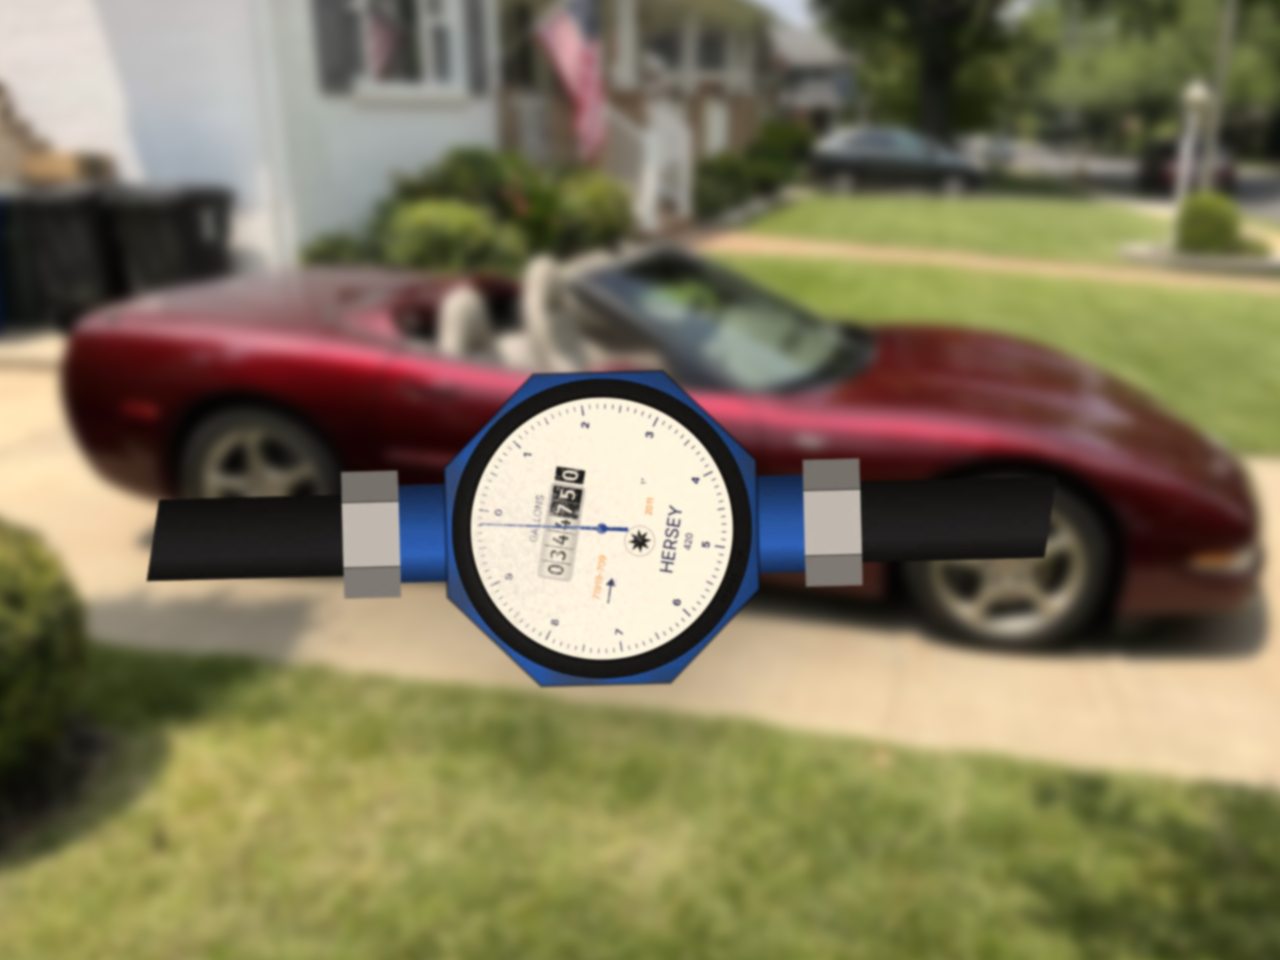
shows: 344749.8 gal
